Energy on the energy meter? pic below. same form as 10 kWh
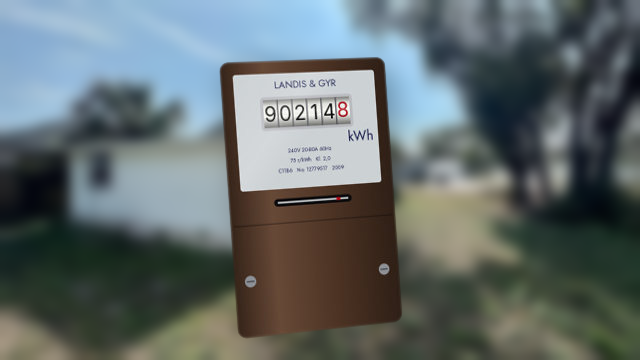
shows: 90214.8 kWh
